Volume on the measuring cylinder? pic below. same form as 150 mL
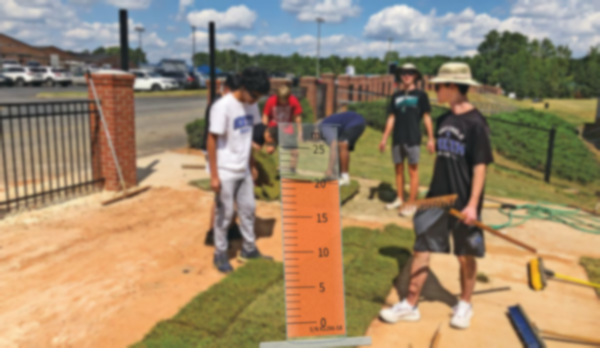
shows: 20 mL
